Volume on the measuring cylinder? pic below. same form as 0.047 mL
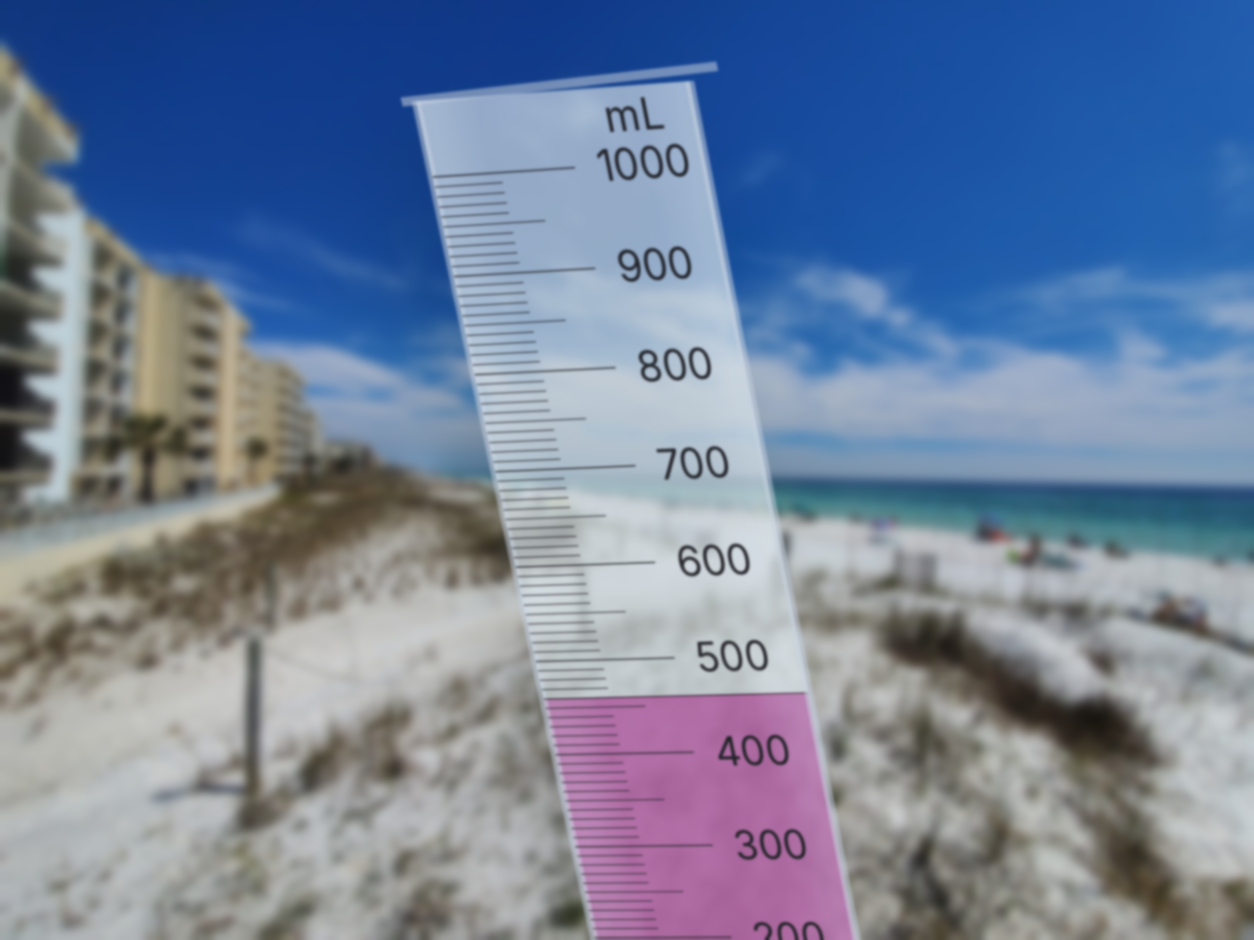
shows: 460 mL
